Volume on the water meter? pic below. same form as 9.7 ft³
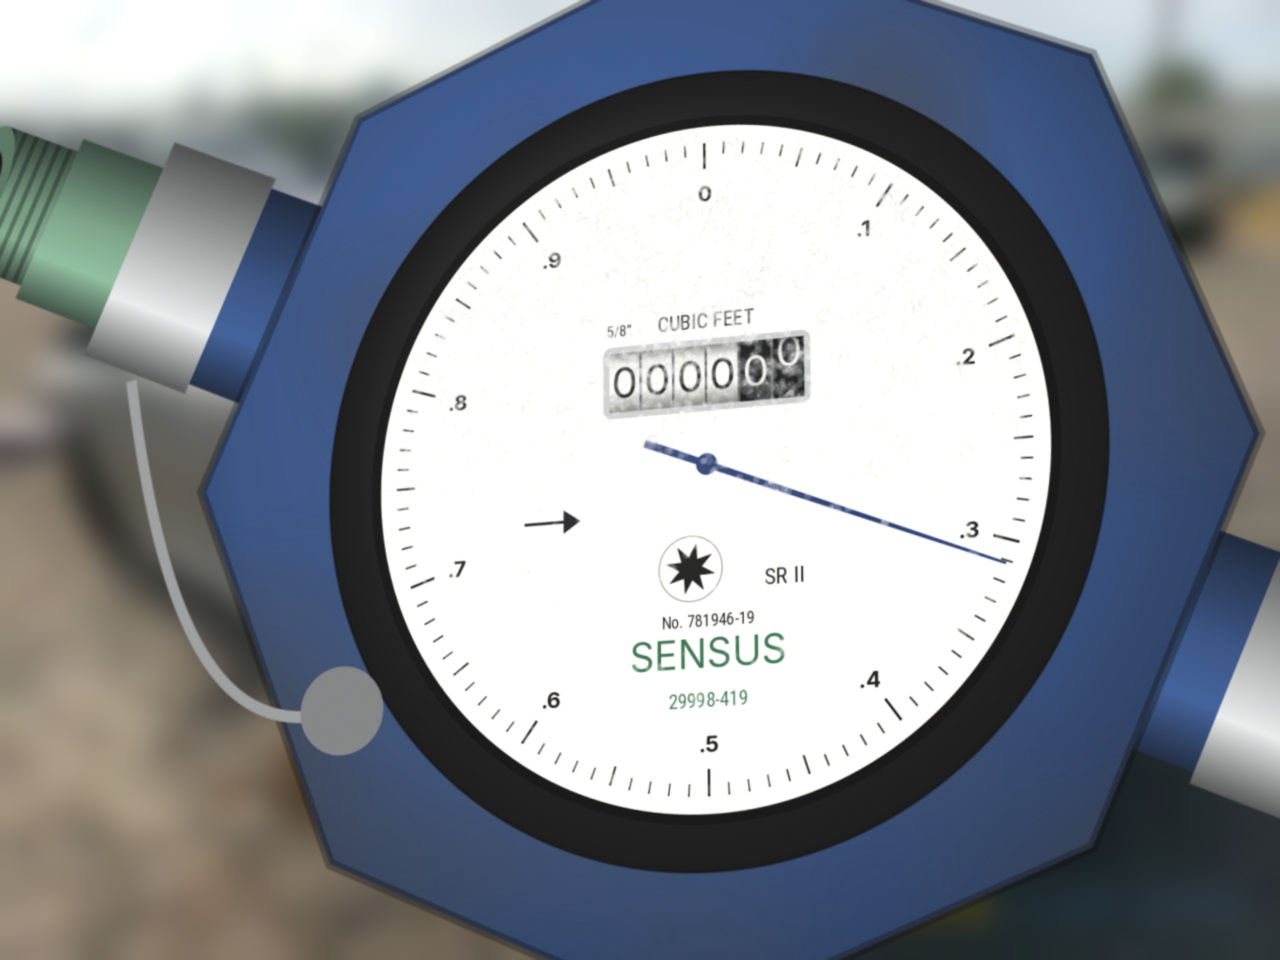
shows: 0.31 ft³
